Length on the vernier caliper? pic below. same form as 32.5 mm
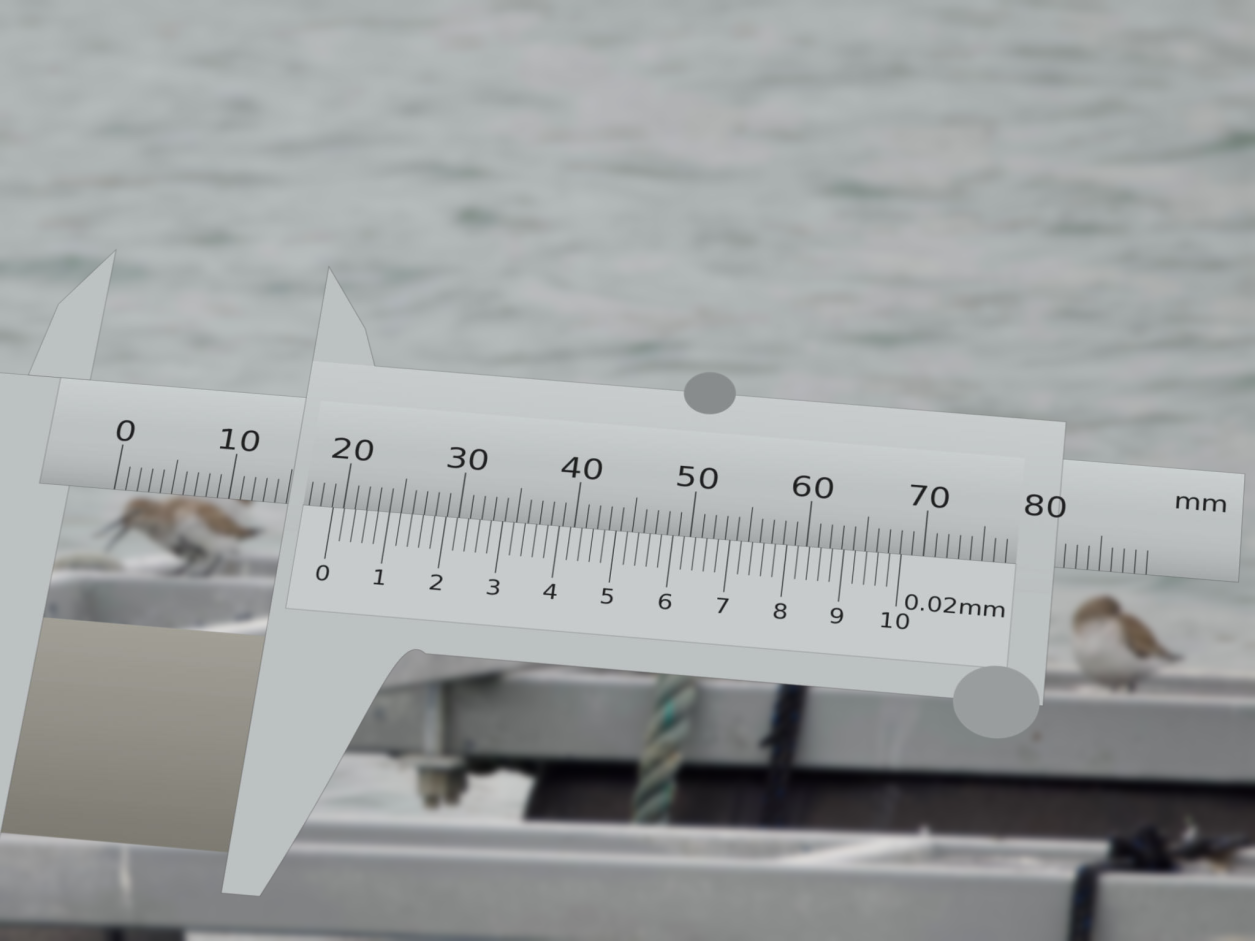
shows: 19.1 mm
